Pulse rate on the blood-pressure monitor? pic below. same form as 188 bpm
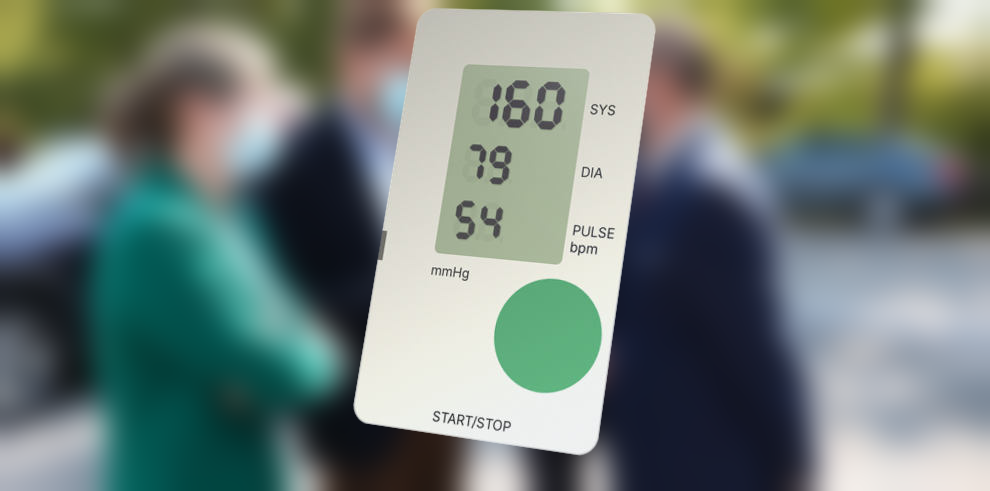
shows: 54 bpm
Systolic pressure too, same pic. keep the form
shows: 160 mmHg
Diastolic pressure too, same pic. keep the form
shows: 79 mmHg
